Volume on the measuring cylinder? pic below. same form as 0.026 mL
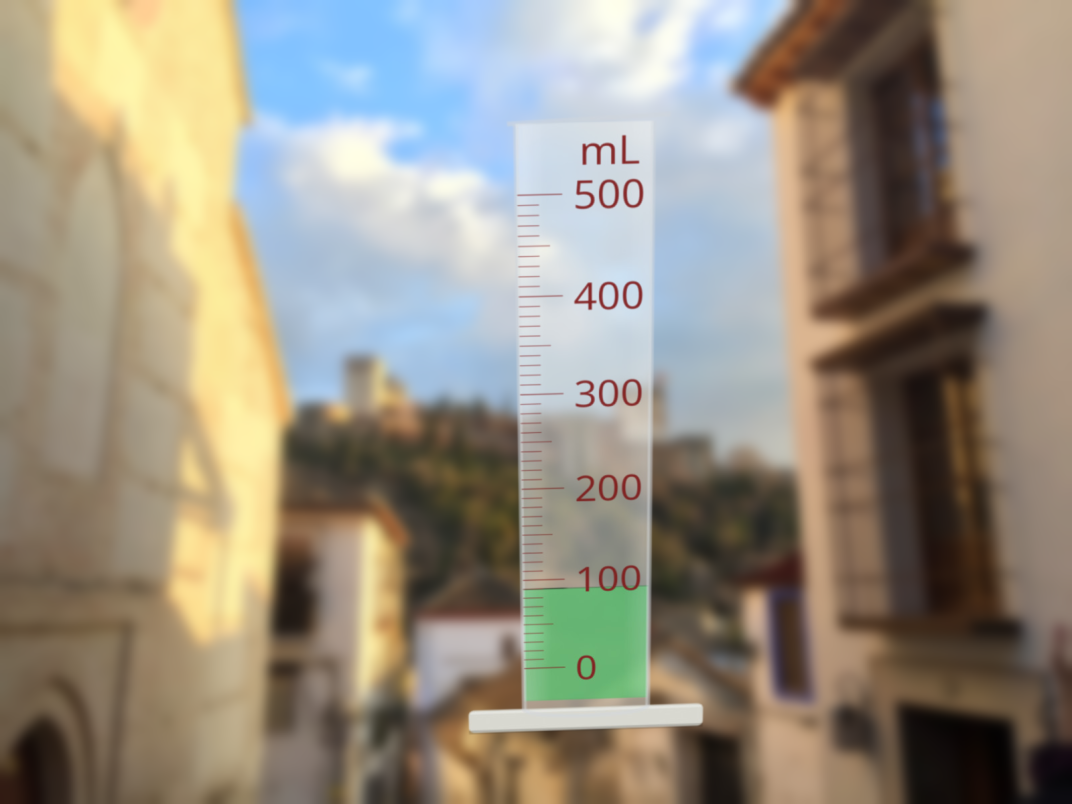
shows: 90 mL
